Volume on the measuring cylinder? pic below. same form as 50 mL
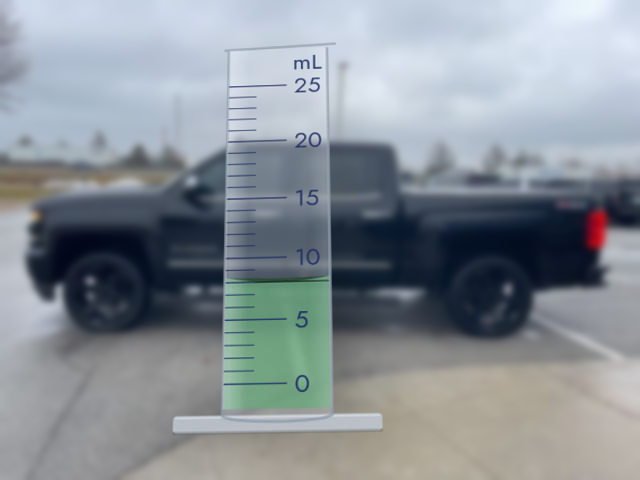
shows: 8 mL
